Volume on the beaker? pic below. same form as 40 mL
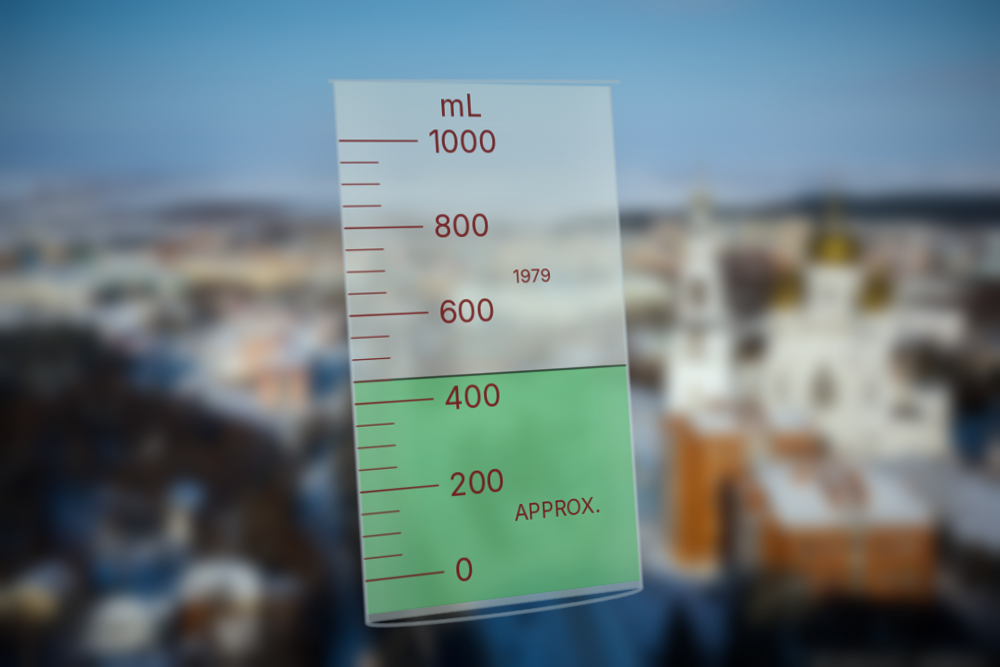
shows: 450 mL
